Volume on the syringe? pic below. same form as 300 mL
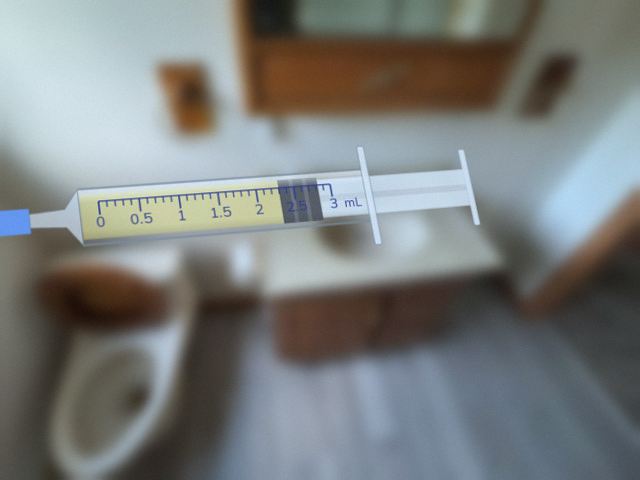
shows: 2.3 mL
